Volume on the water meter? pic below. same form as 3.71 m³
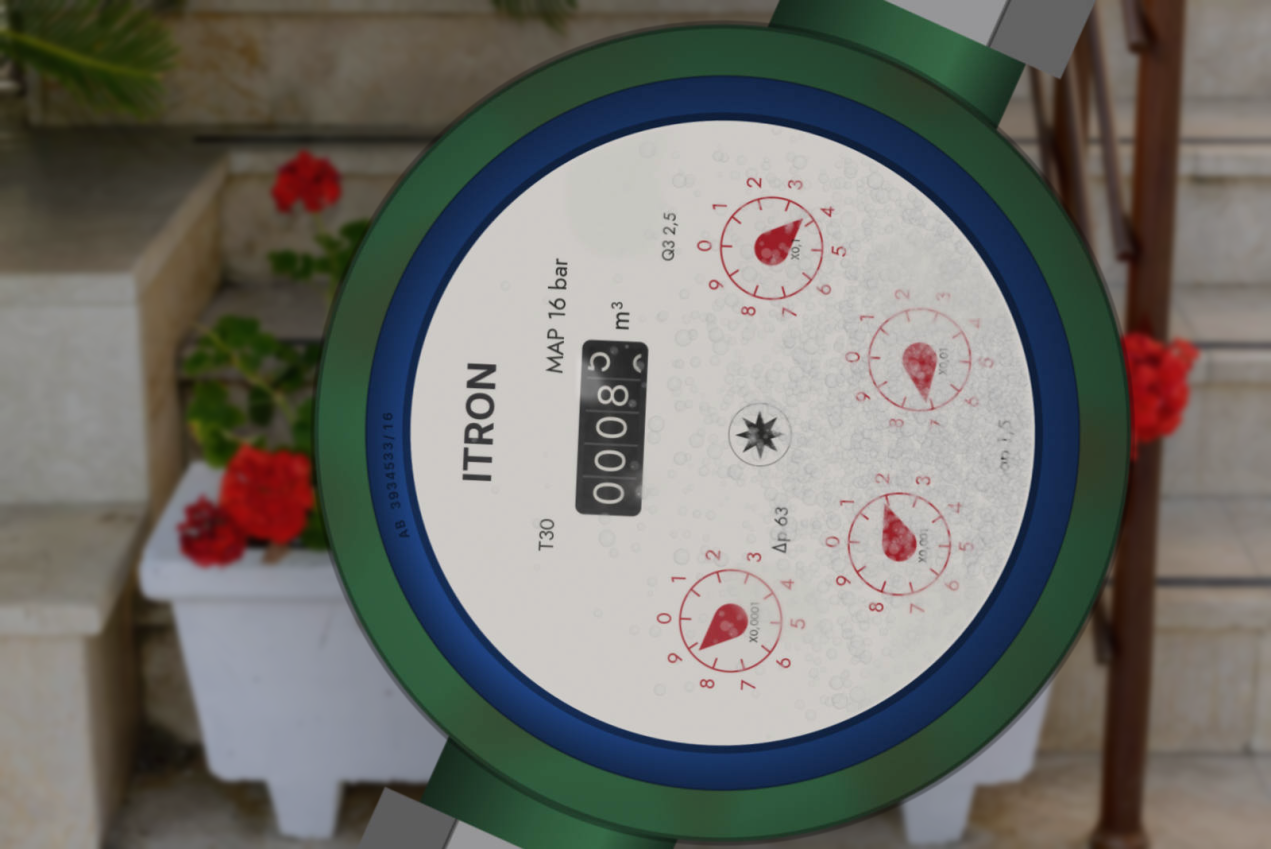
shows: 85.3718 m³
